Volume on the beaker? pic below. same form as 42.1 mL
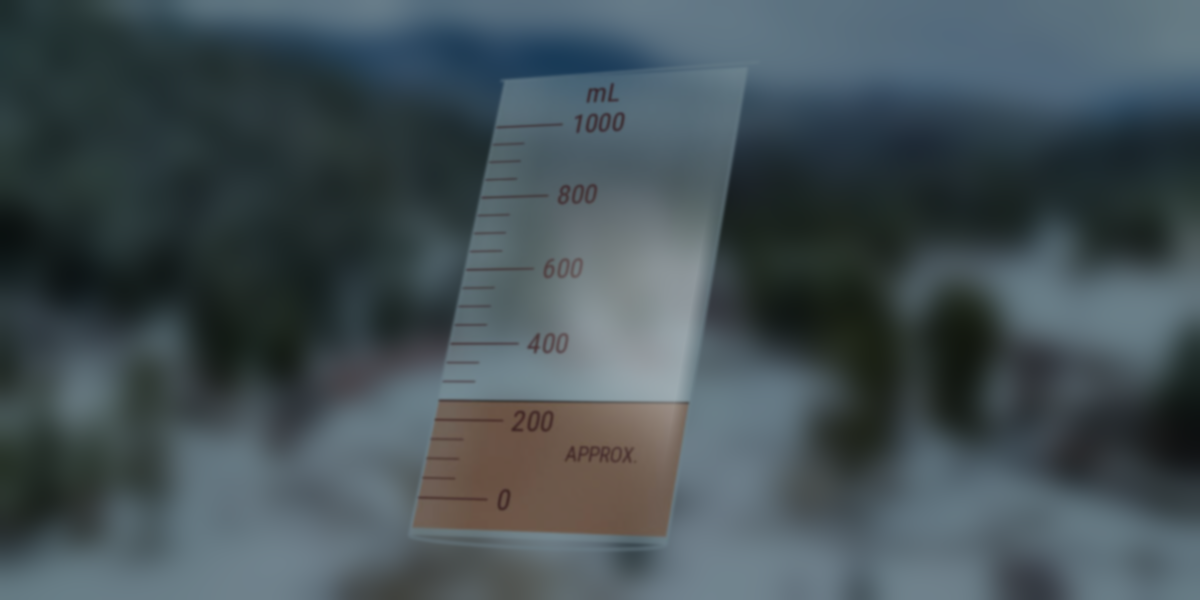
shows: 250 mL
